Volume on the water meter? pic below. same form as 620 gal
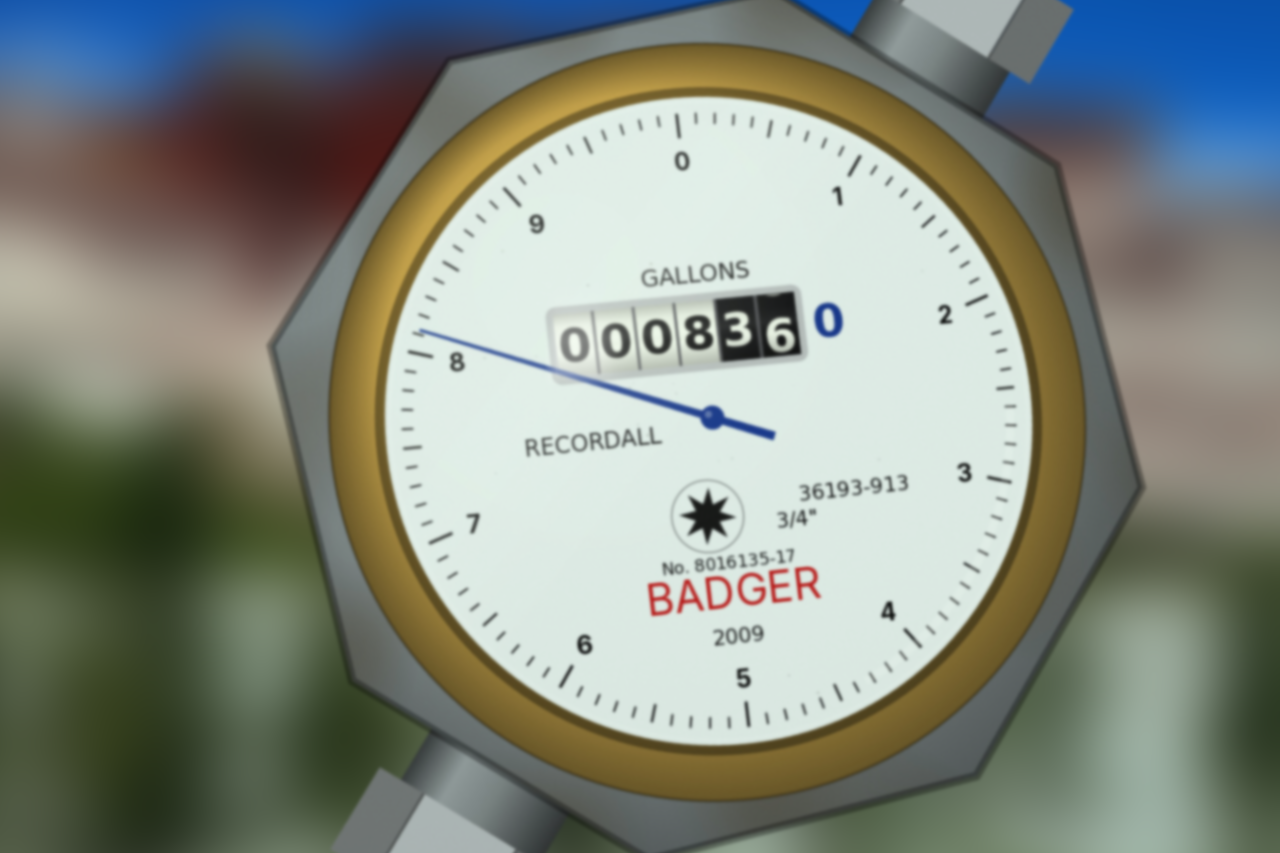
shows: 8358.1 gal
